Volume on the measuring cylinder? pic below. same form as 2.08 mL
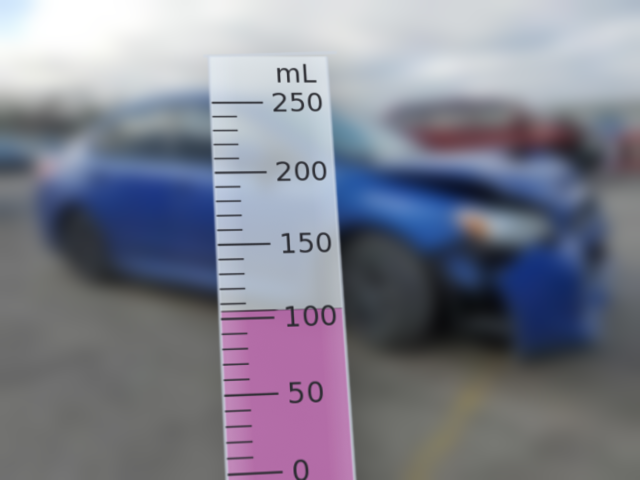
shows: 105 mL
